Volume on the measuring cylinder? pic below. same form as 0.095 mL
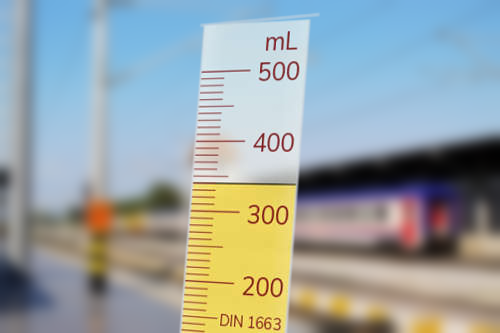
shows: 340 mL
